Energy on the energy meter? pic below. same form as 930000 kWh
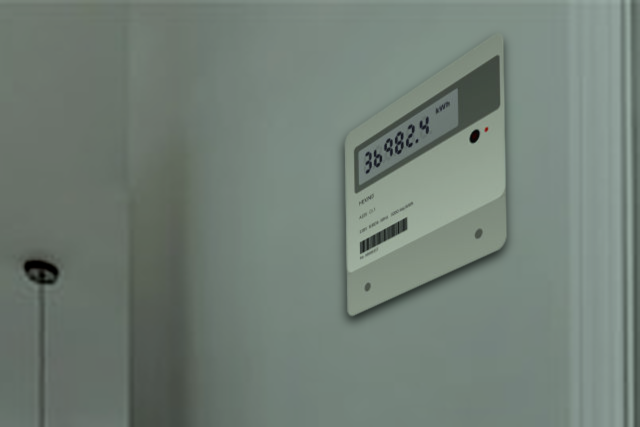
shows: 36982.4 kWh
